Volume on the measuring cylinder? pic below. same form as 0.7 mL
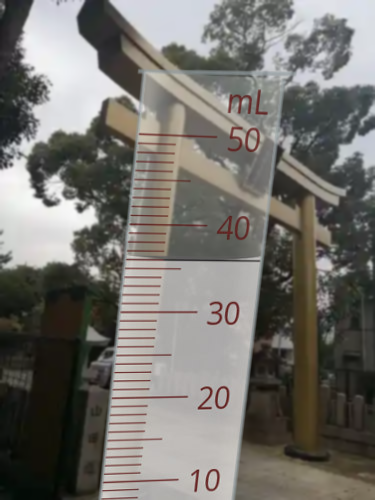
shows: 36 mL
